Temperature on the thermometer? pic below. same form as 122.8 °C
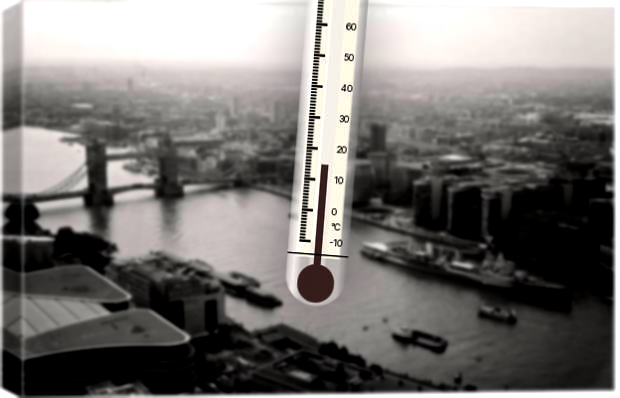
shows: 15 °C
